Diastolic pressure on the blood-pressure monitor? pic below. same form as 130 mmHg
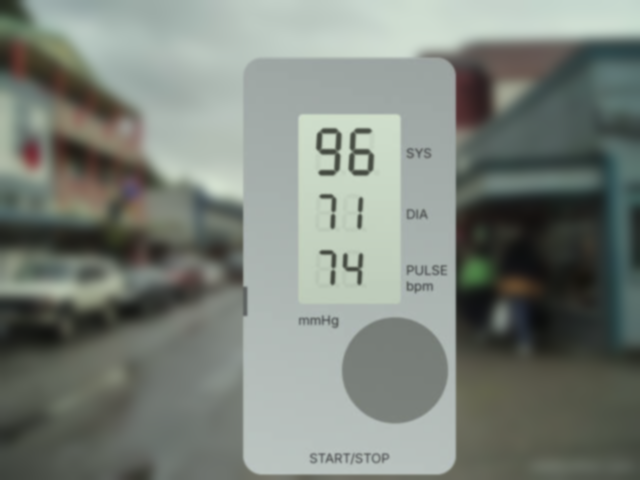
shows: 71 mmHg
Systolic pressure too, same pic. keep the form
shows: 96 mmHg
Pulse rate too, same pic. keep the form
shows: 74 bpm
